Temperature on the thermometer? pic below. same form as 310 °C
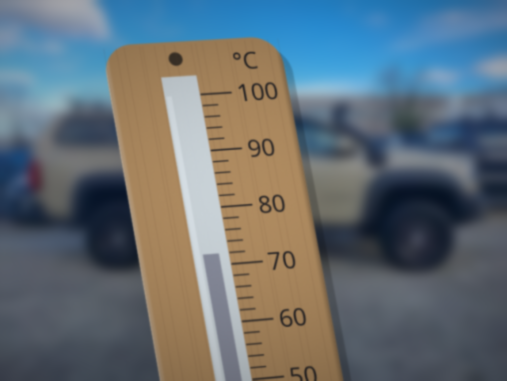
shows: 72 °C
